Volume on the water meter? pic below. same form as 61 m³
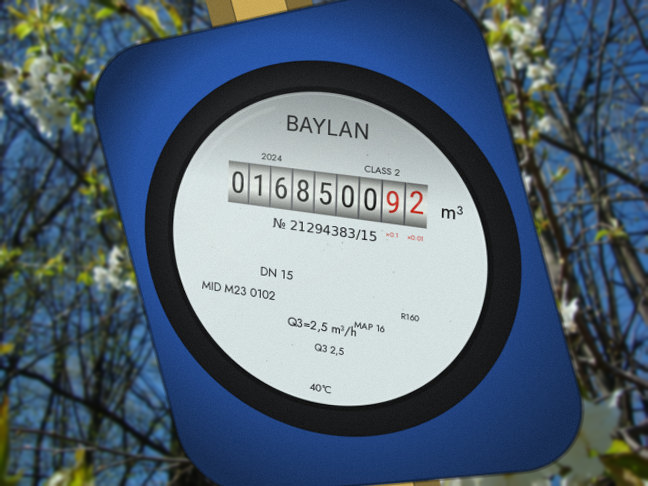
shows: 168500.92 m³
